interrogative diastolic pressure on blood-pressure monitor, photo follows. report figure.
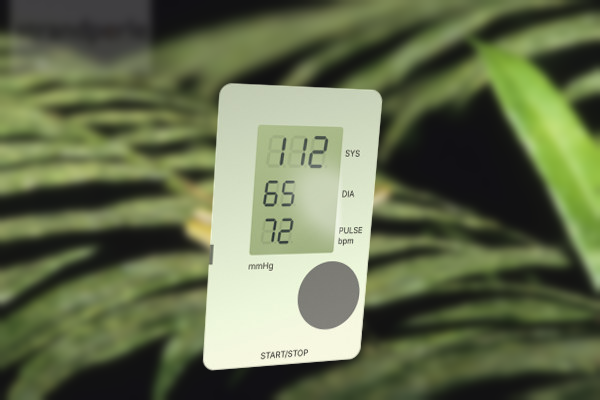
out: 65 mmHg
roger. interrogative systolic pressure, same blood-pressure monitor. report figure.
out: 112 mmHg
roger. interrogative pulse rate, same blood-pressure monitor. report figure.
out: 72 bpm
